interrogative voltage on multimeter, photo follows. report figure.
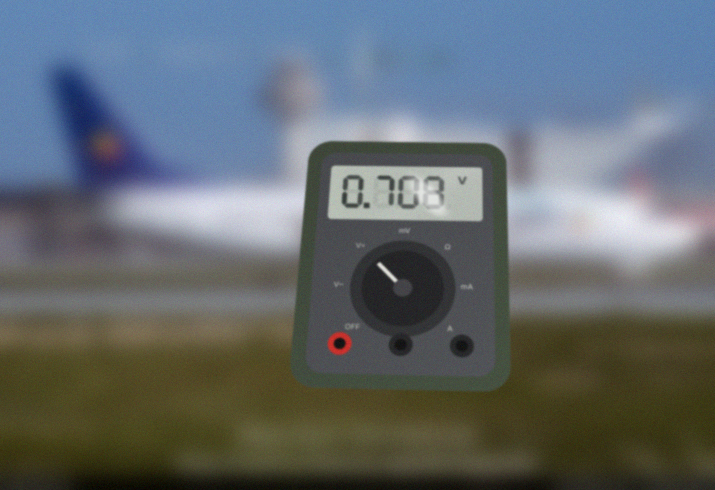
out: 0.708 V
